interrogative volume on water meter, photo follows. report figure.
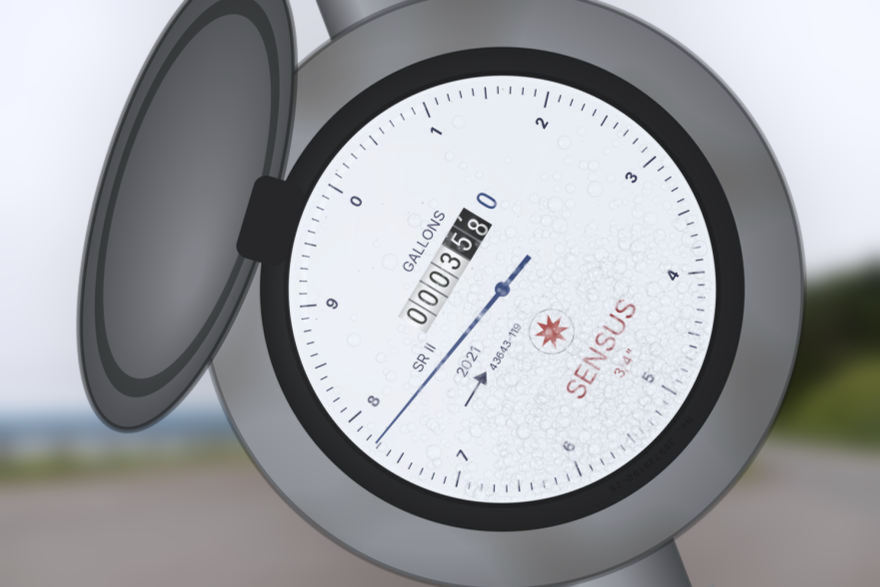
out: 3577.7 gal
